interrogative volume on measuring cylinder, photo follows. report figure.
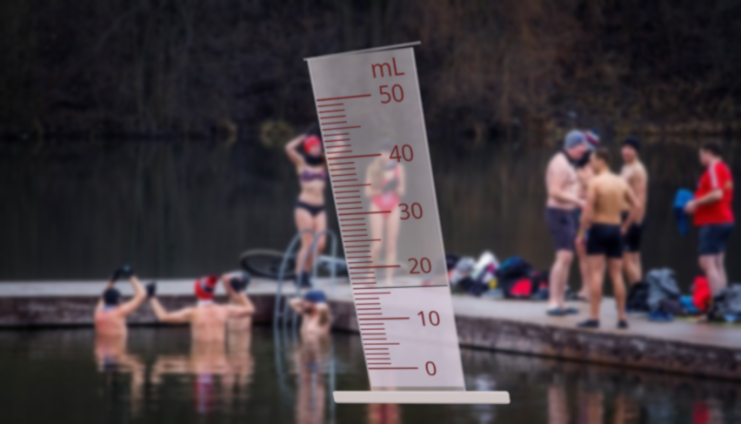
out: 16 mL
